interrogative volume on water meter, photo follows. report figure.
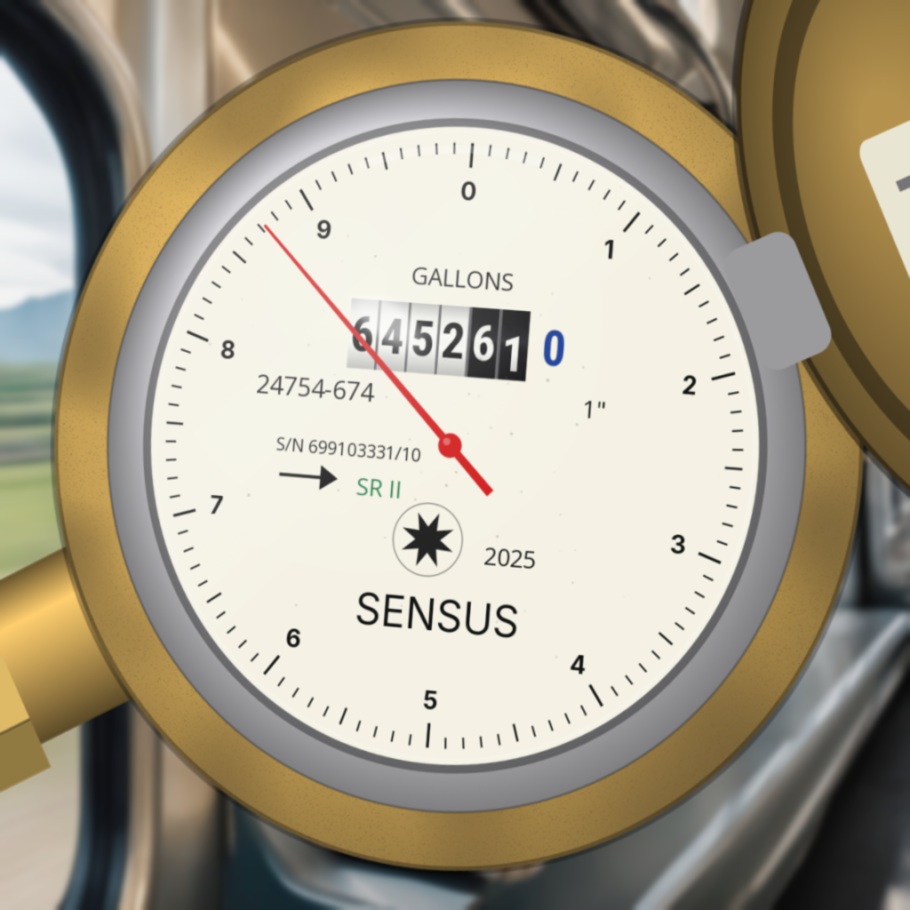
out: 6452608.7 gal
